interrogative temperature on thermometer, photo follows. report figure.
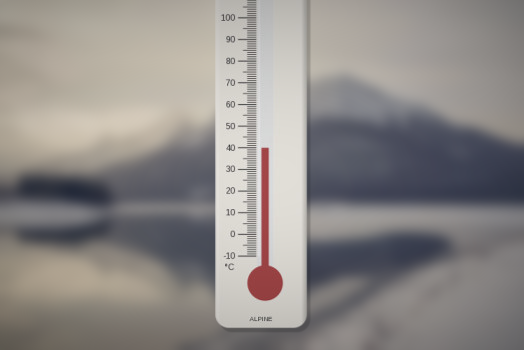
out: 40 °C
